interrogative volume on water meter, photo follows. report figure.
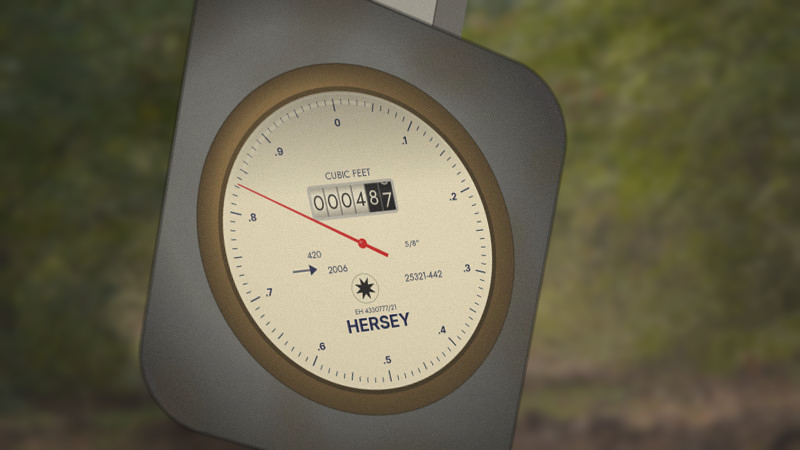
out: 486.83 ft³
